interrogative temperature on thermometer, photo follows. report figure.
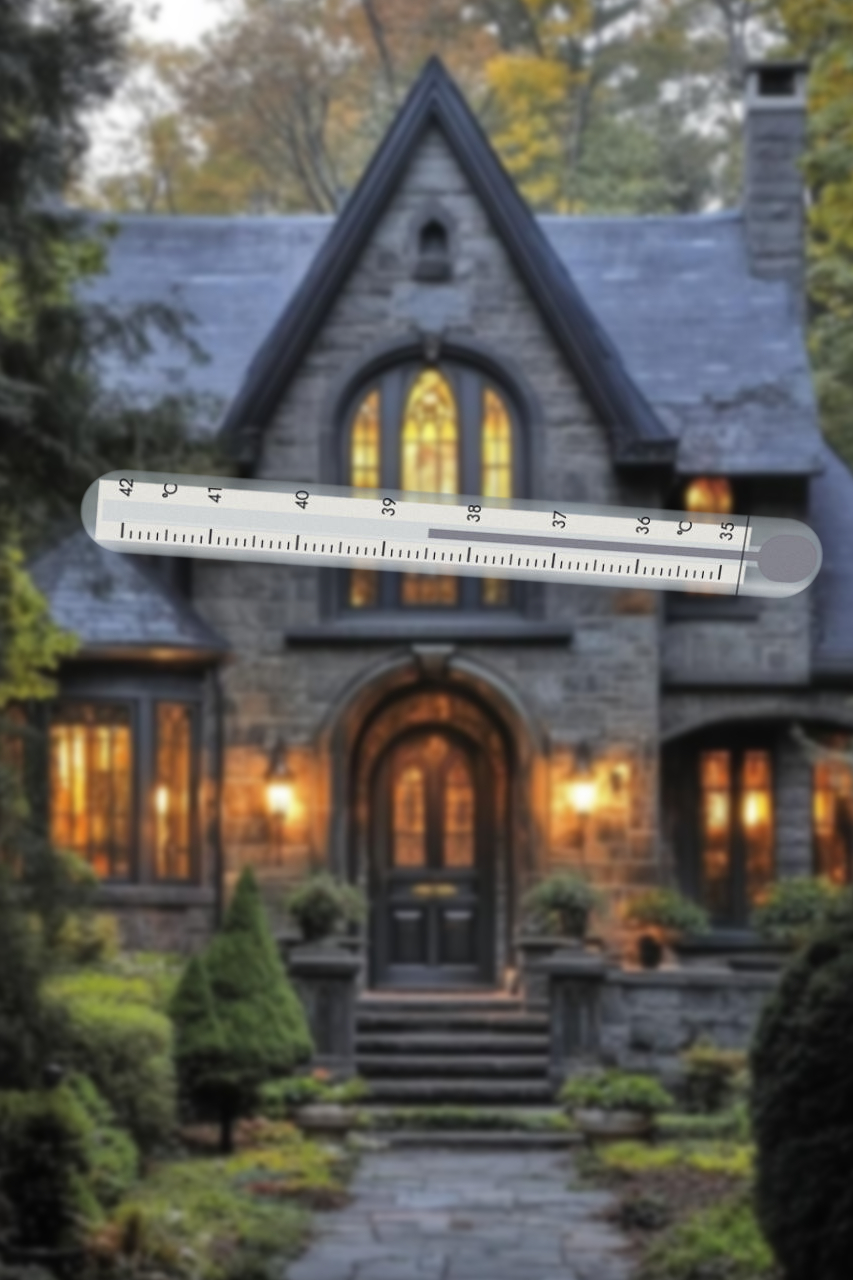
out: 38.5 °C
